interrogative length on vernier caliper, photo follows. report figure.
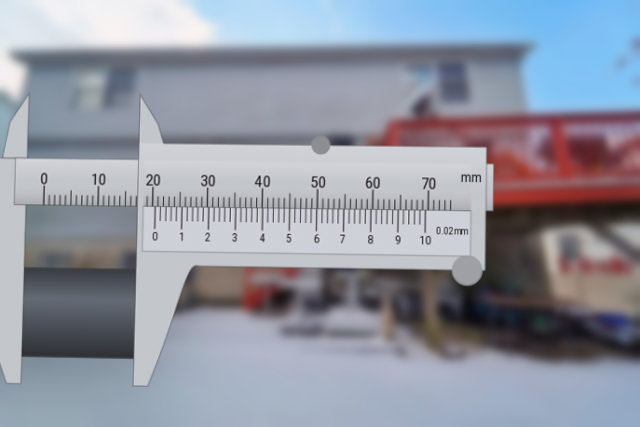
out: 20.5 mm
